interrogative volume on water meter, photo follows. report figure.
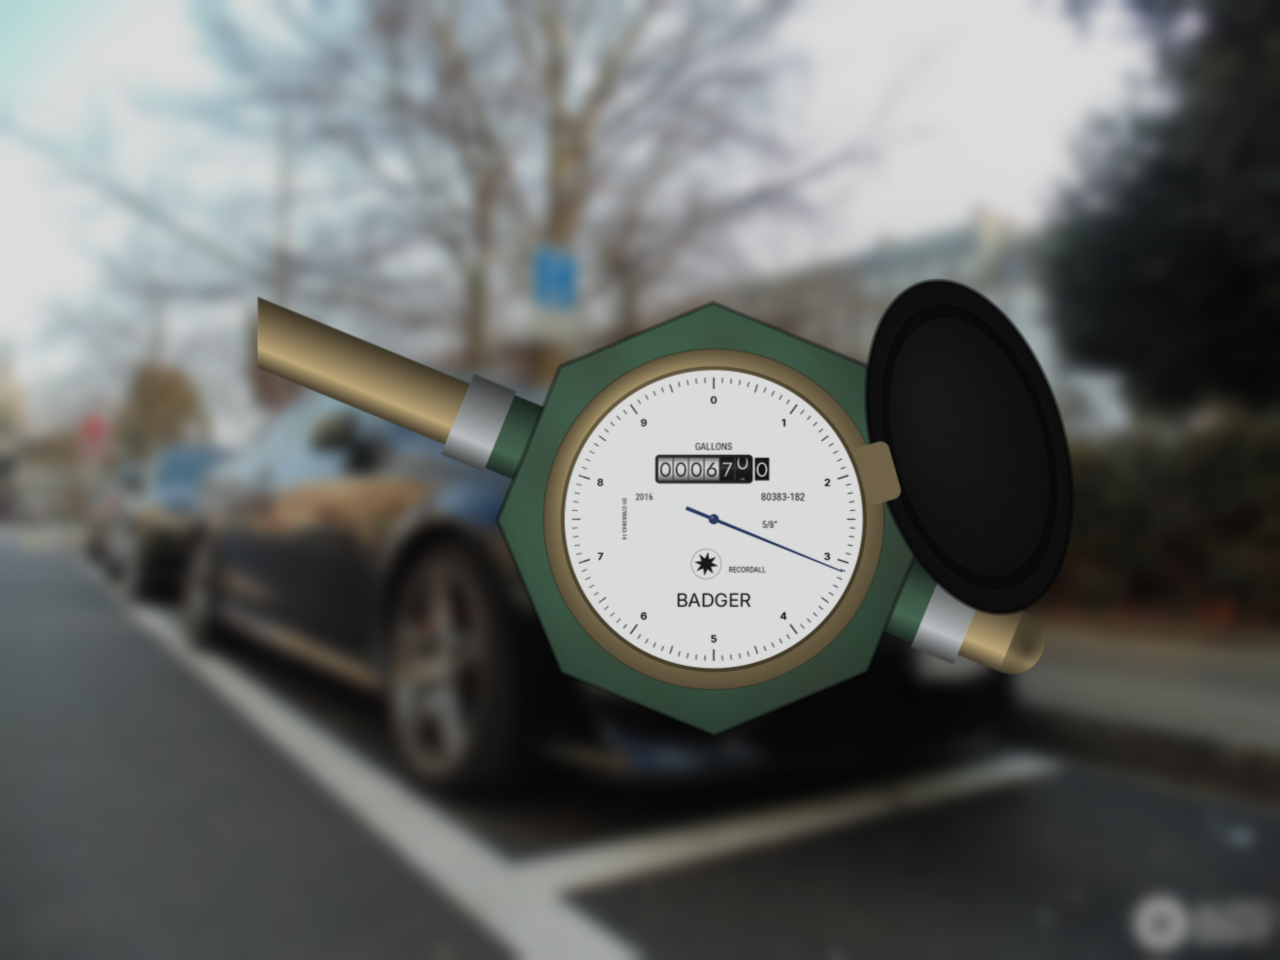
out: 6703.1 gal
